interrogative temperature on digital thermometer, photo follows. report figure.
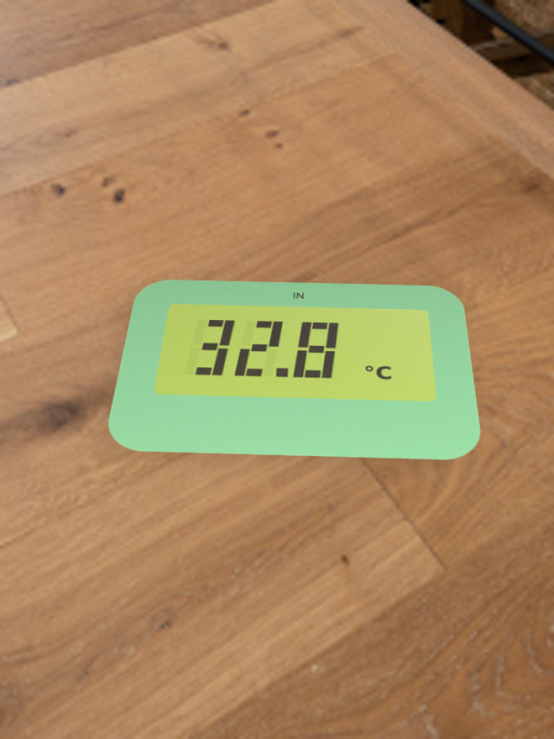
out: 32.8 °C
